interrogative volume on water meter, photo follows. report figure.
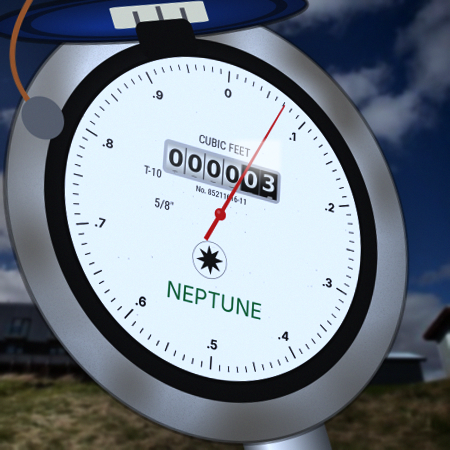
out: 3.07 ft³
